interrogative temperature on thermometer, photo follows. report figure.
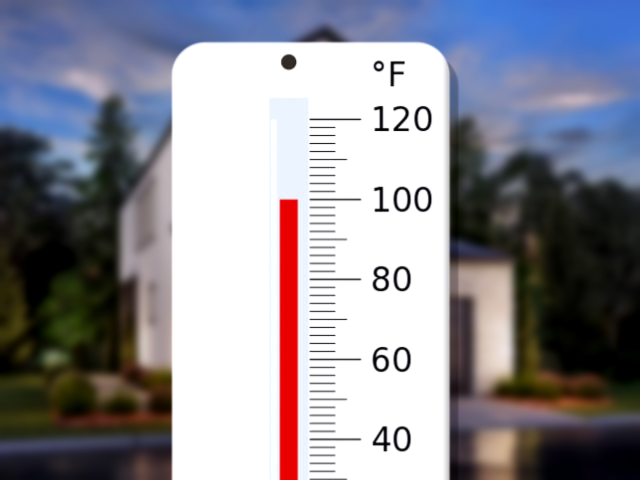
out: 100 °F
